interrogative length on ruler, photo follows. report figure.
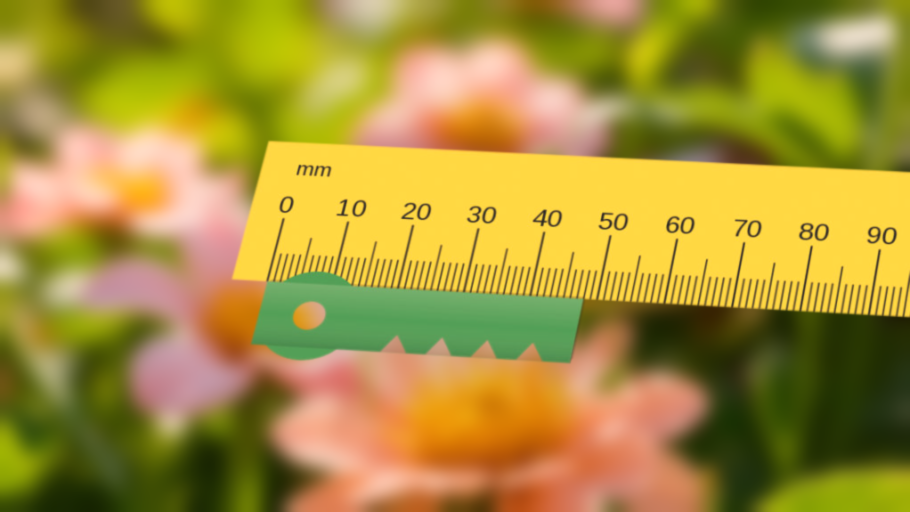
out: 48 mm
